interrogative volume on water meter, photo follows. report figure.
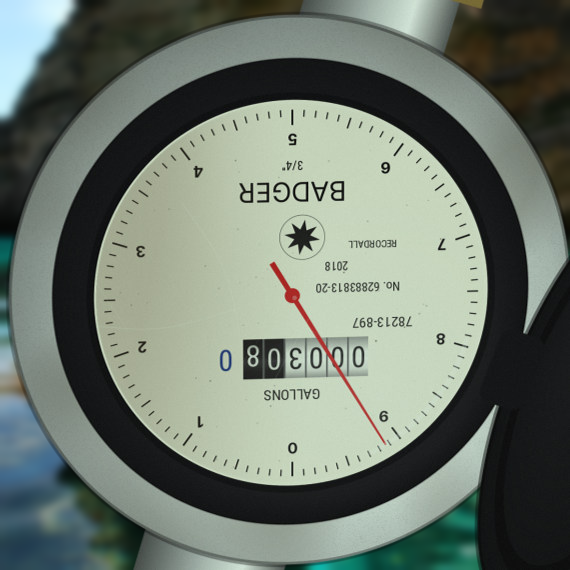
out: 3079.1 gal
